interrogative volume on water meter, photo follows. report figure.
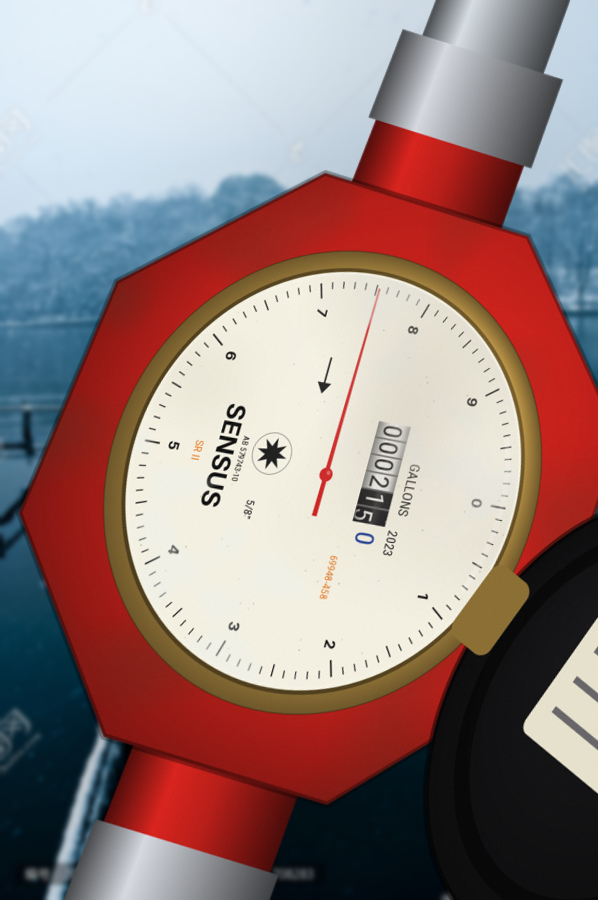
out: 2147.5 gal
